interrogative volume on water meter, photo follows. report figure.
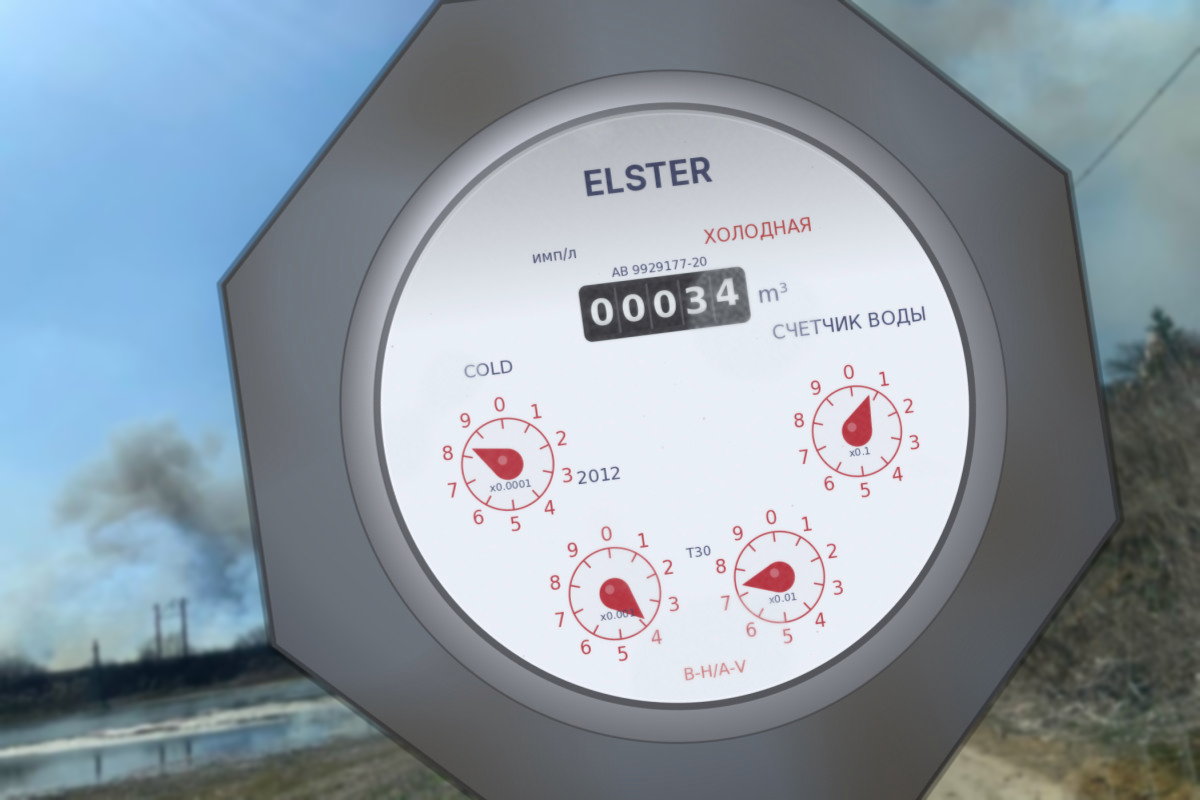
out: 34.0738 m³
